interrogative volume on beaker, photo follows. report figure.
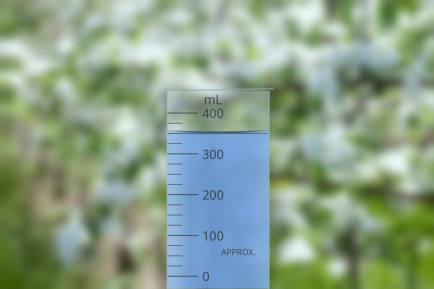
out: 350 mL
